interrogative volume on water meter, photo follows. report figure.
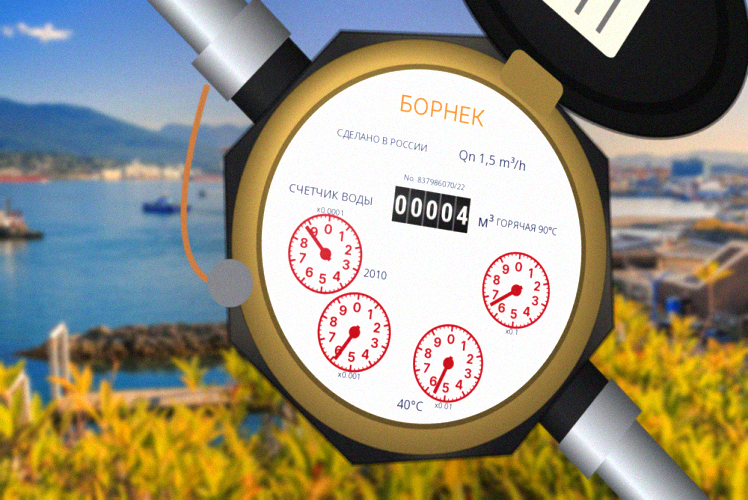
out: 4.6558 m³
